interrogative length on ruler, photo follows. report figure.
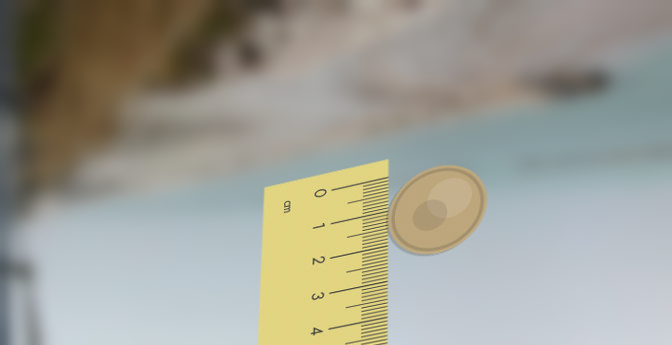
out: 2.5 cm
